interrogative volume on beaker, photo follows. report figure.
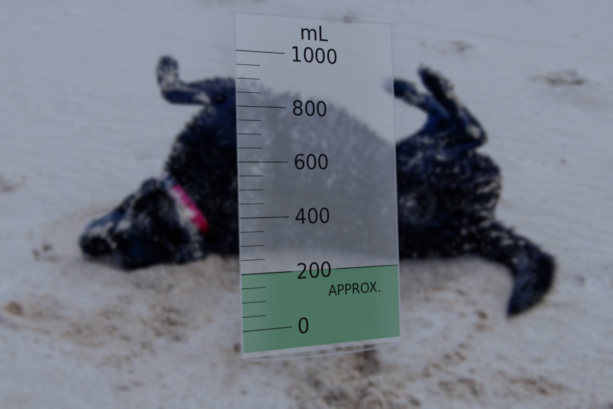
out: 200 mL
